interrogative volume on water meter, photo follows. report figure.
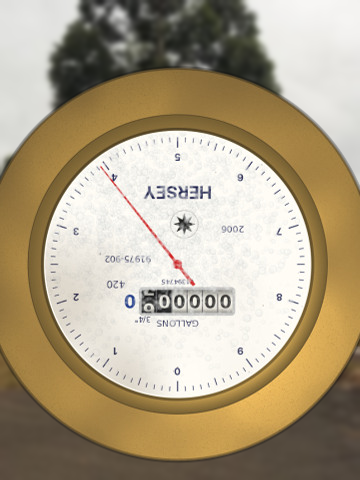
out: 63.9 gal
